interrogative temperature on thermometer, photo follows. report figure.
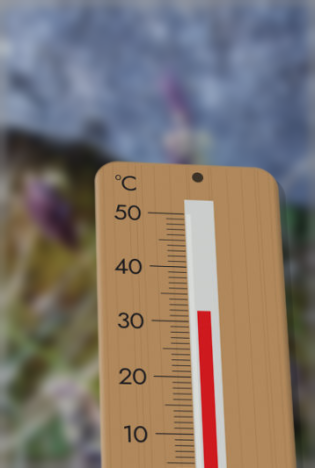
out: 32 °C
